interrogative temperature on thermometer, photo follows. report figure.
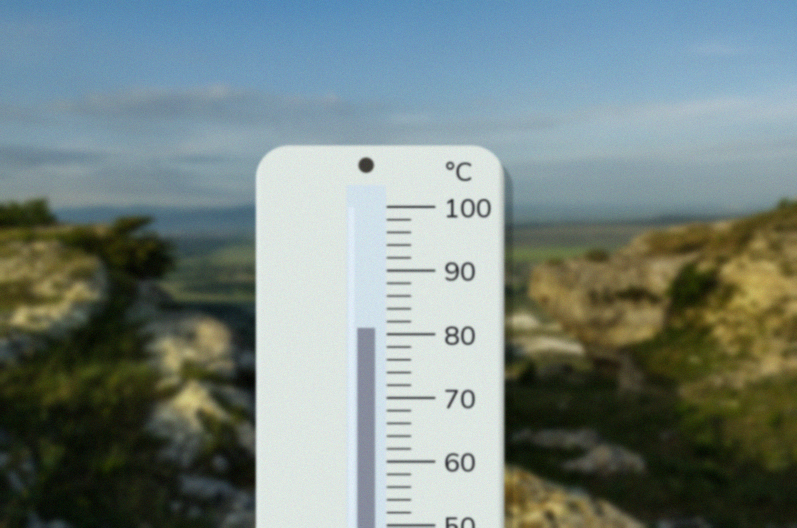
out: 81 °C
